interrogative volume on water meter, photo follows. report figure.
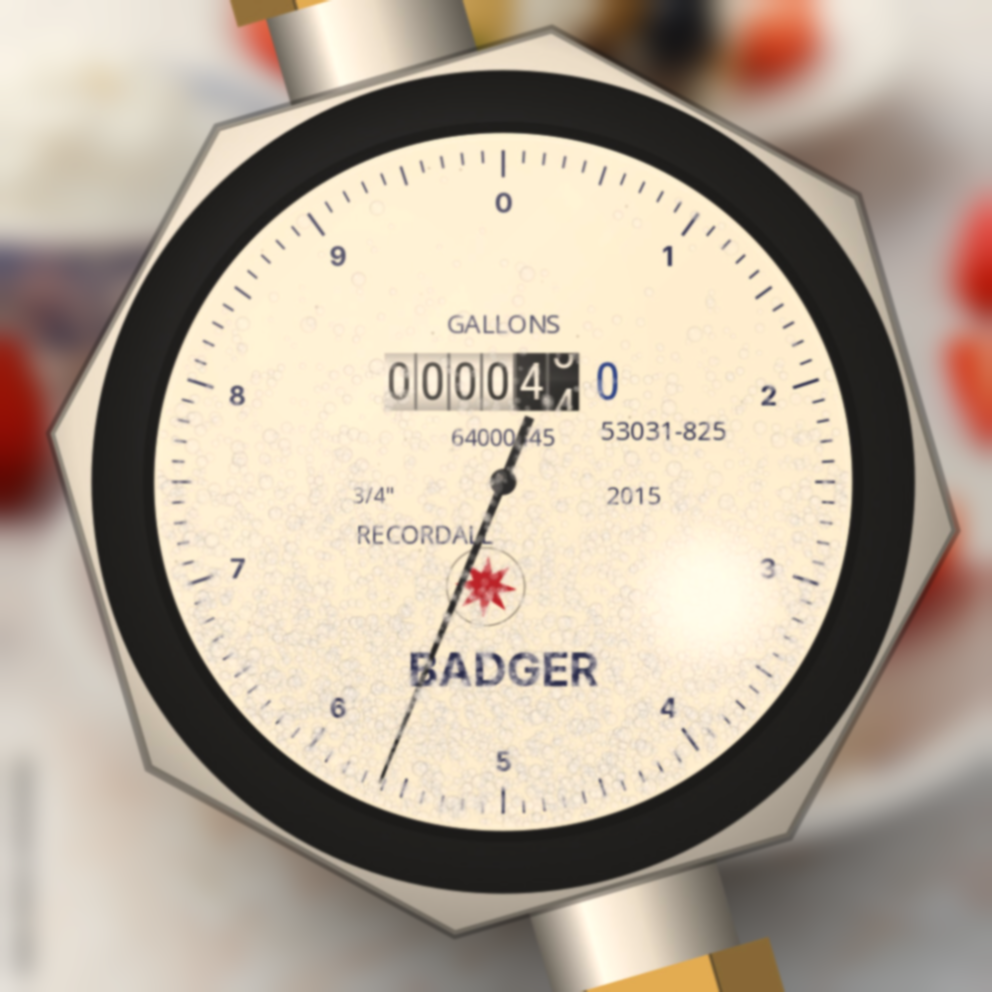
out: 435.6 gal
